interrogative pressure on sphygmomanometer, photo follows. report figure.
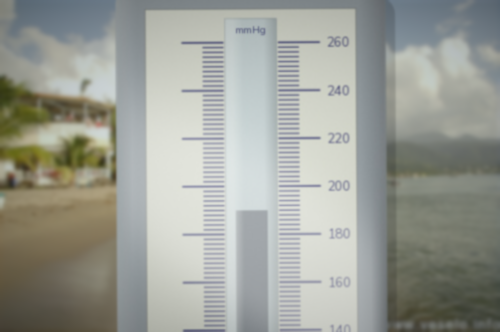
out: 190 mmHg
